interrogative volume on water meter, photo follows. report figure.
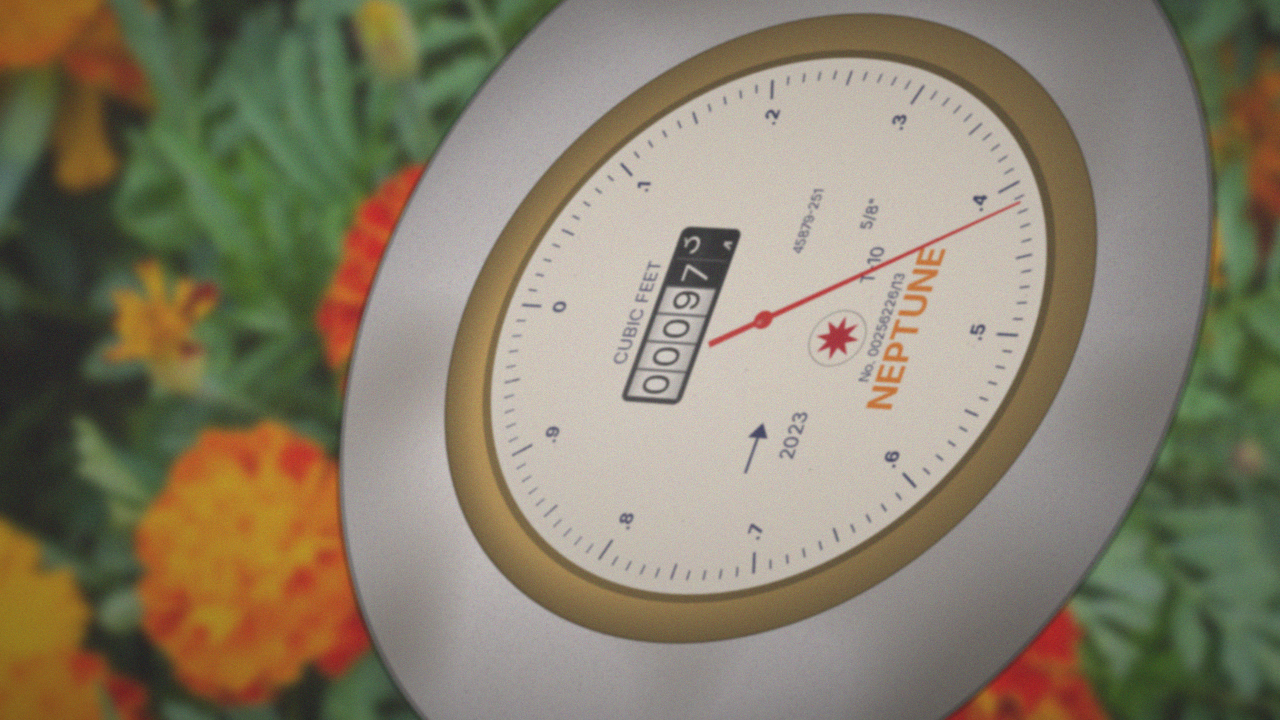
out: 973.41 ft³
